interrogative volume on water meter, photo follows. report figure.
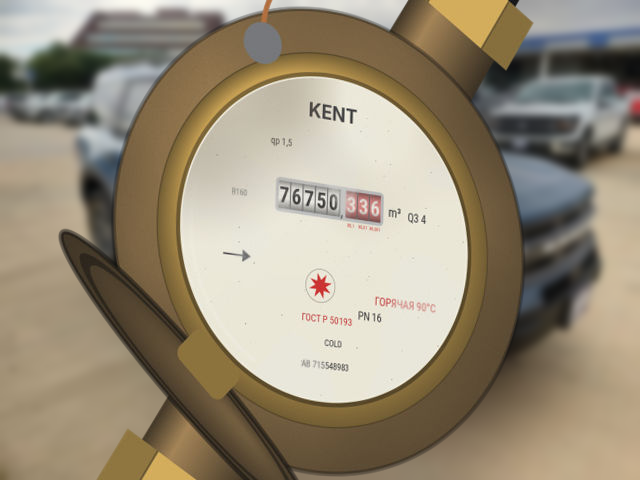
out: 76750.336 m³
